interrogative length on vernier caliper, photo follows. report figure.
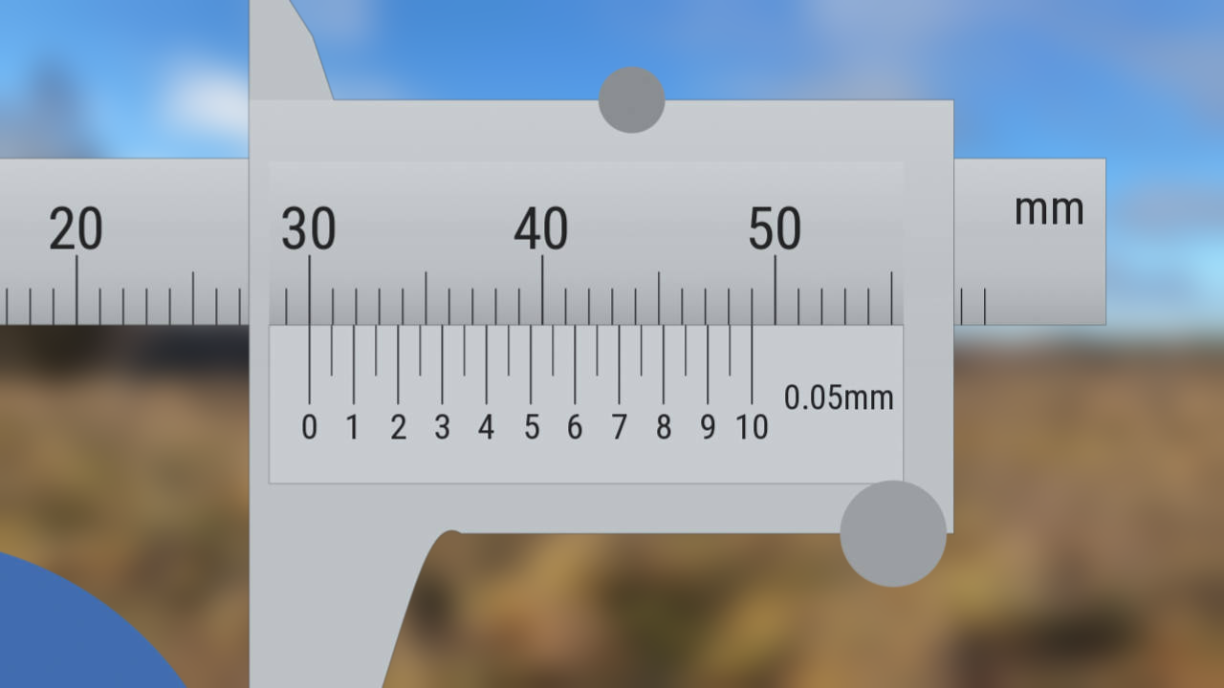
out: 30.00 mm
